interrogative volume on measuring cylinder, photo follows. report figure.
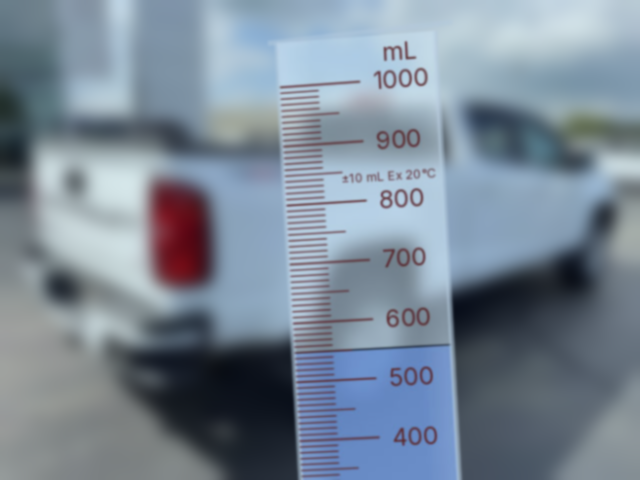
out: 550 mL
